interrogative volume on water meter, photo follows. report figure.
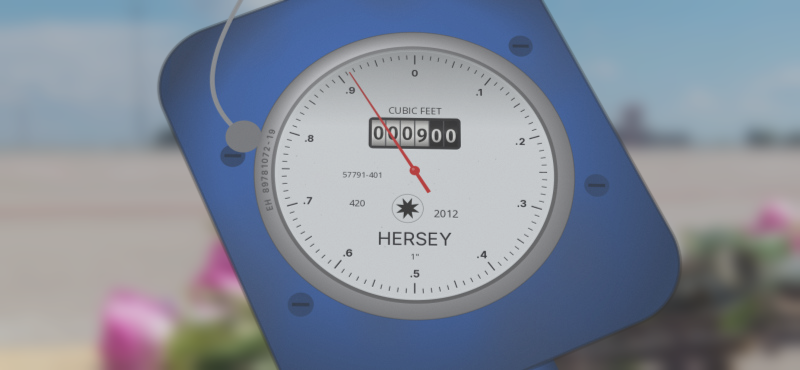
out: 899.91 ft³
